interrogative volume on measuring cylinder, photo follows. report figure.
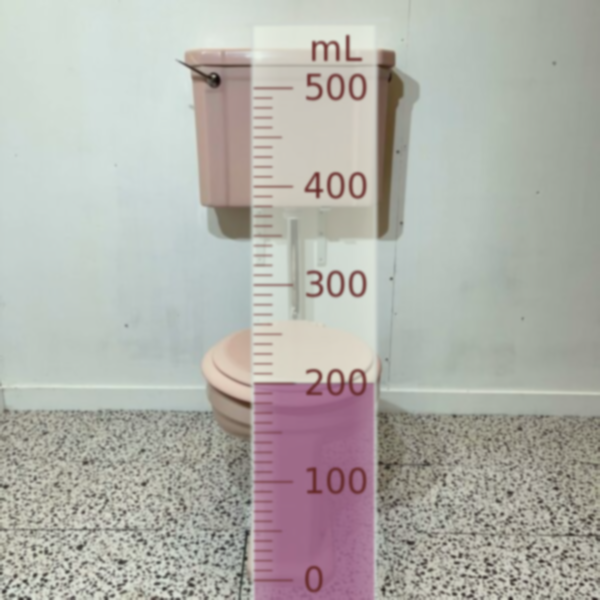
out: 200 mL
